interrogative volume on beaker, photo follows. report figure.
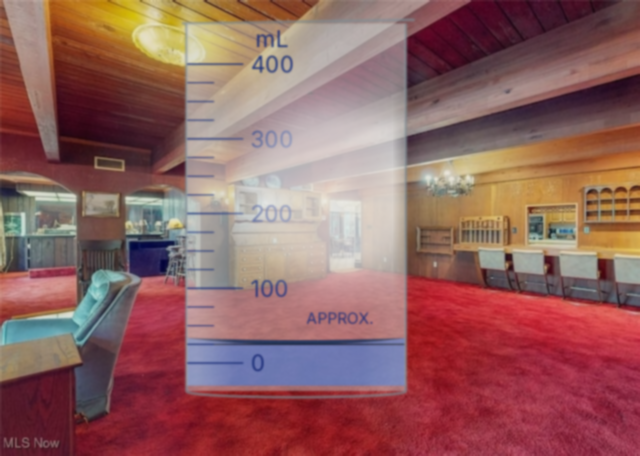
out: 25 mL
